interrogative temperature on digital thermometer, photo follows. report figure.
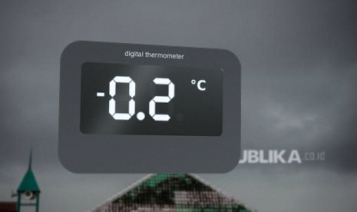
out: -0.2 °C
